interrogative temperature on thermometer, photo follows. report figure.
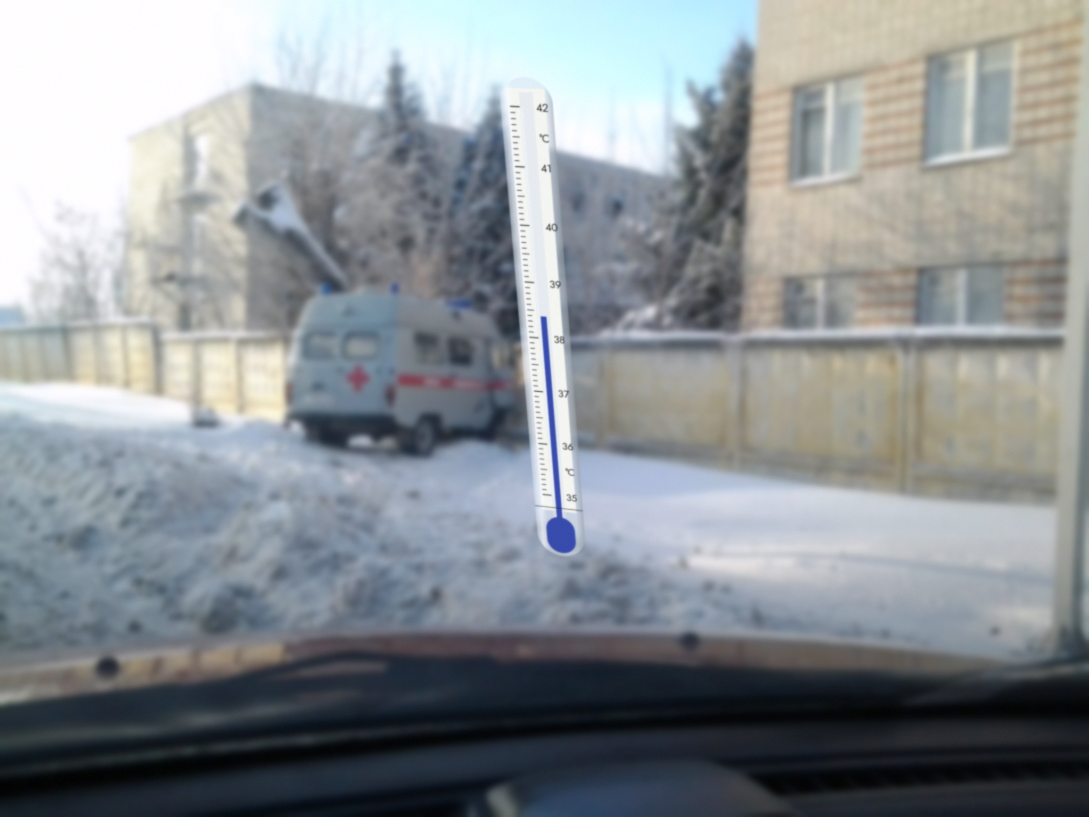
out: 38.4 °C
